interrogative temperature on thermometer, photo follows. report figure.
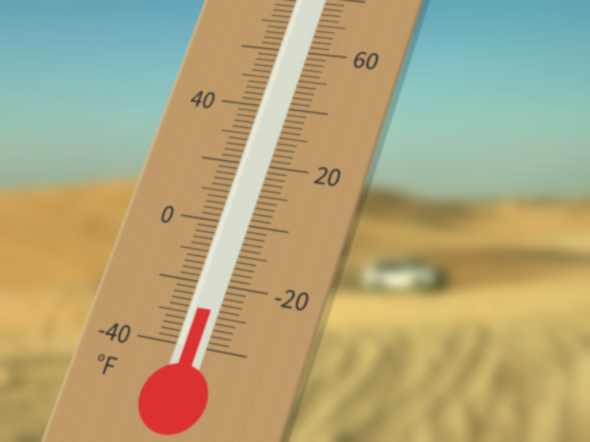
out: -28 °F
